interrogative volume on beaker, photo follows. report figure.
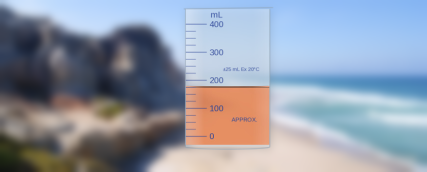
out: 175 mL
